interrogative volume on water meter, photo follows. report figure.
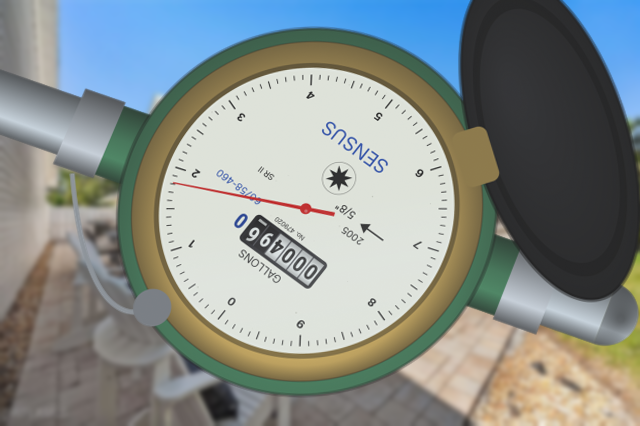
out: 4961.8 gal
